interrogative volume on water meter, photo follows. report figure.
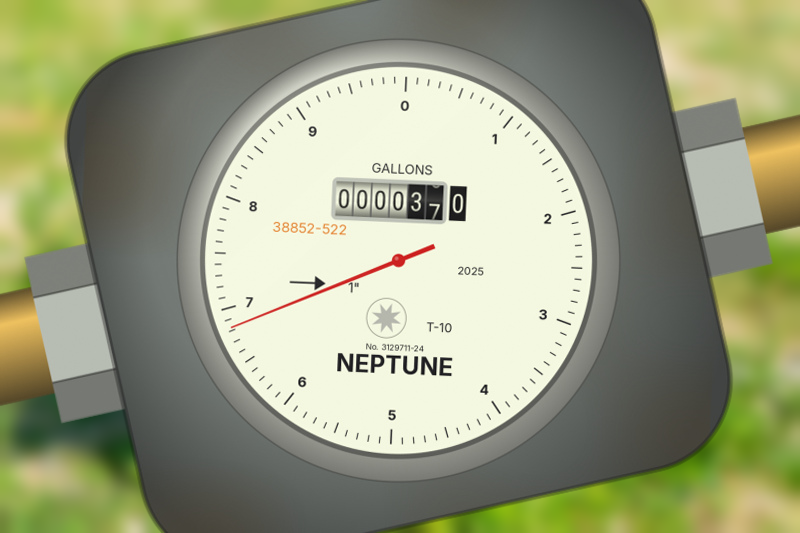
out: 366.8 gal
